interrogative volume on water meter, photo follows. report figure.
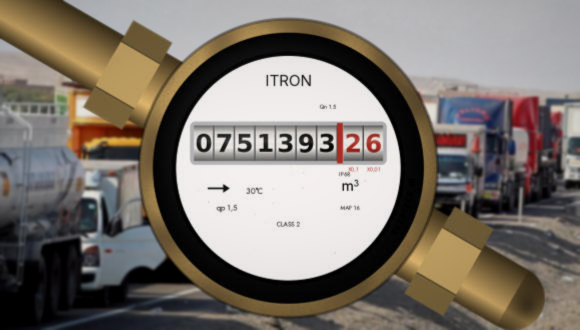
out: 751393.26 m³
